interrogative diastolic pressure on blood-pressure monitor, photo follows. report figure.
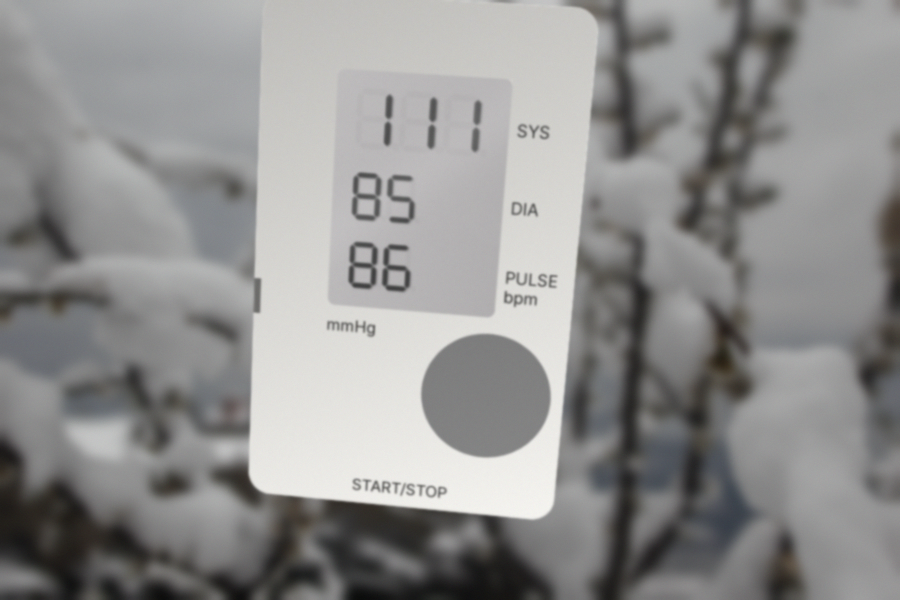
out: 85 mmHg
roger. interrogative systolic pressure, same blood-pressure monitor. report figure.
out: 111 mmHg
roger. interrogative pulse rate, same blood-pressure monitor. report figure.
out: 86 bpm
